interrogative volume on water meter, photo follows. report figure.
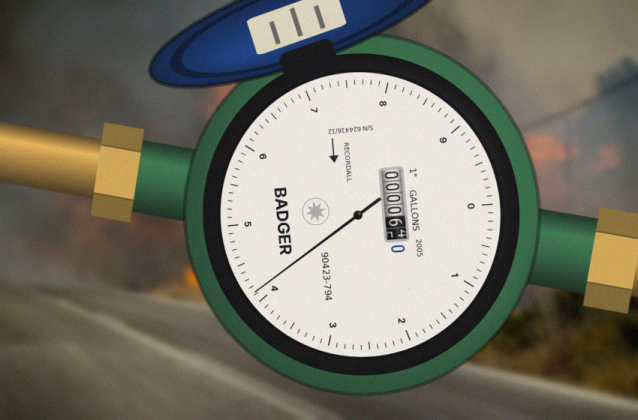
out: 644.1 gal
